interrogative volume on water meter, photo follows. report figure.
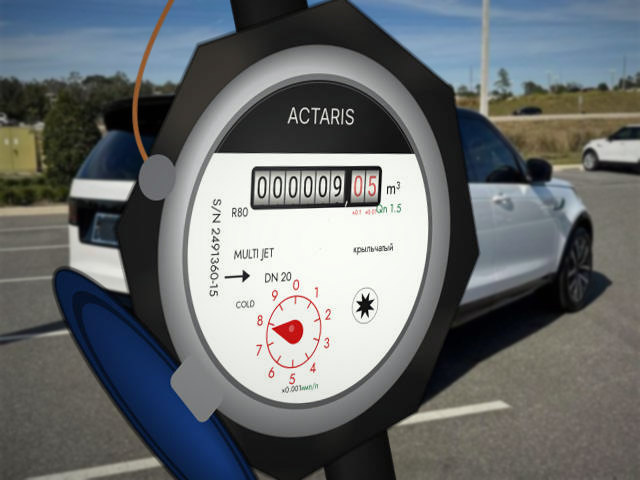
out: 9.057 m³
